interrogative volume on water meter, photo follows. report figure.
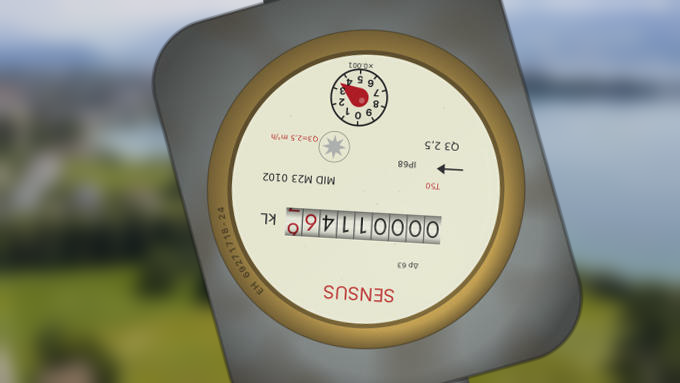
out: 114.663 kL
